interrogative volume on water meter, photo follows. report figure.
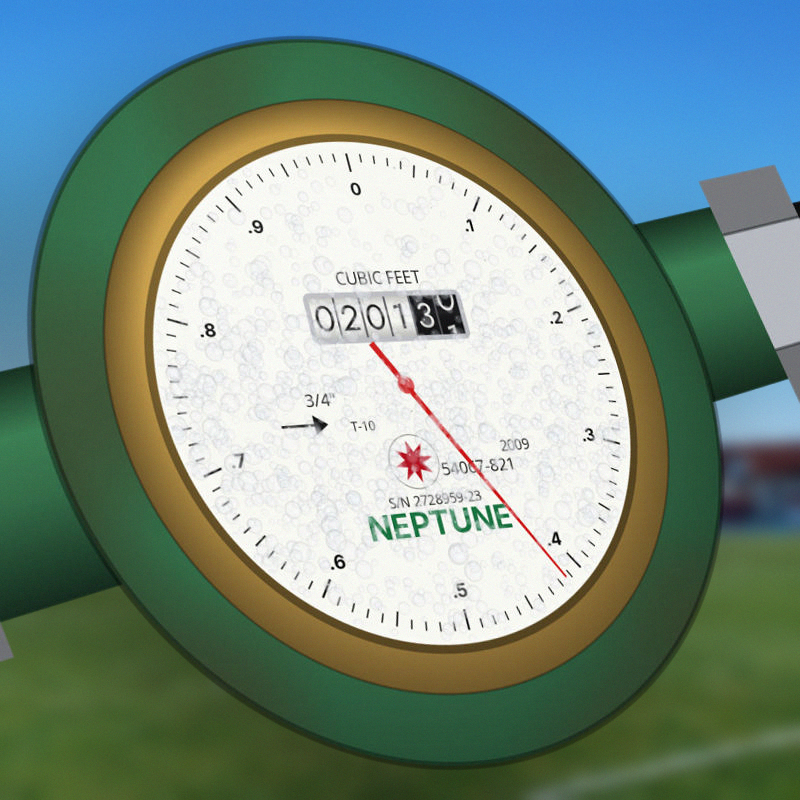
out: 20130.41 ft³
